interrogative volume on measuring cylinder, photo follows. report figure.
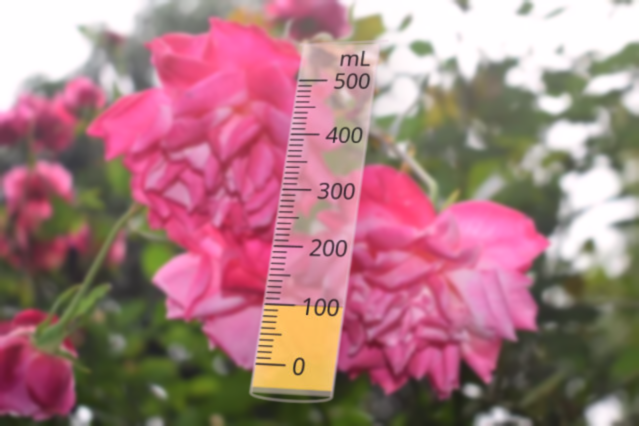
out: 100 mL
